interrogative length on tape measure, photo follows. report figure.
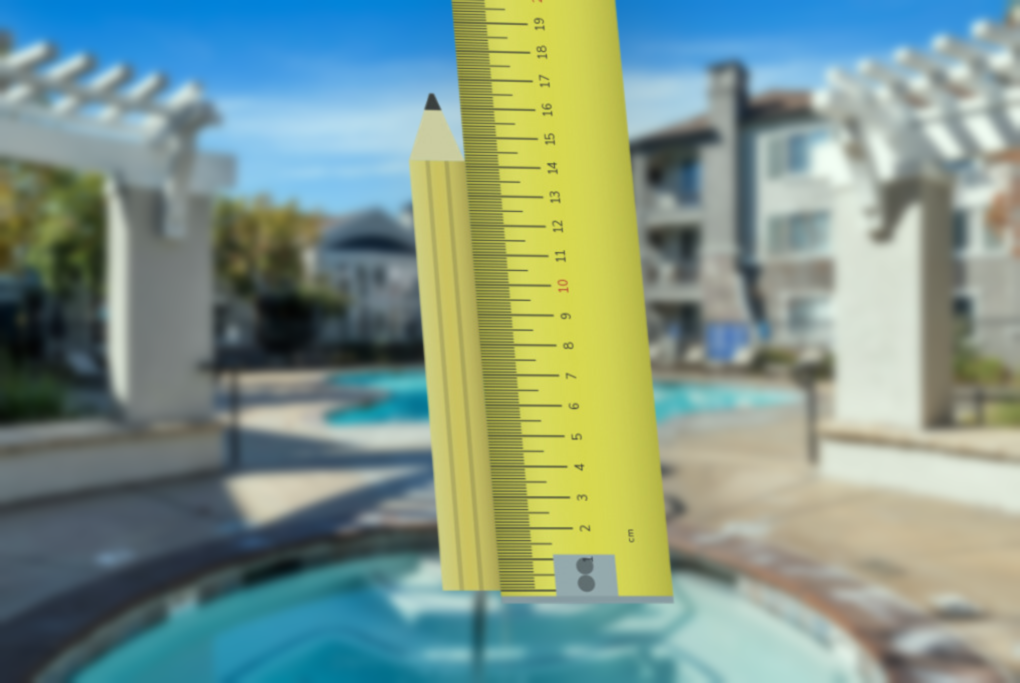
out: 16.5 cm
